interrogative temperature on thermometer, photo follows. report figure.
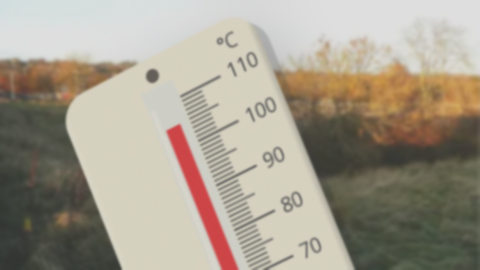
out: 105 °C
